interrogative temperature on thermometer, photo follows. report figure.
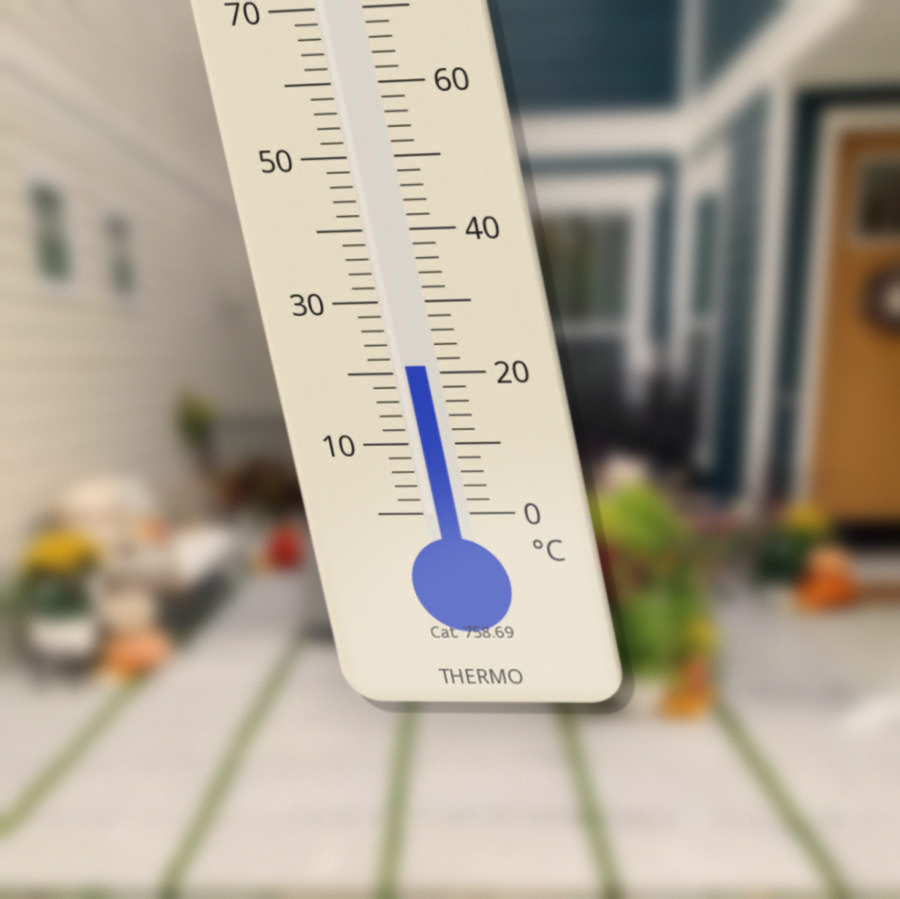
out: 21 °C
